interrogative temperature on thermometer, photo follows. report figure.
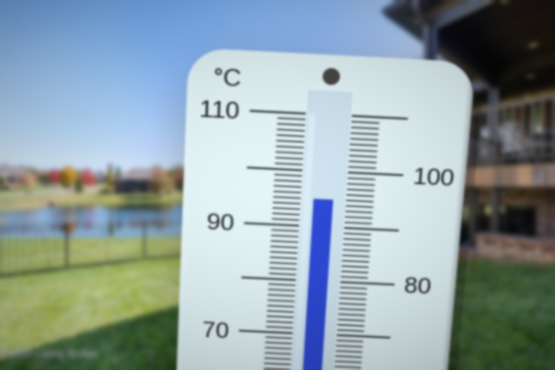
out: 95 °C
